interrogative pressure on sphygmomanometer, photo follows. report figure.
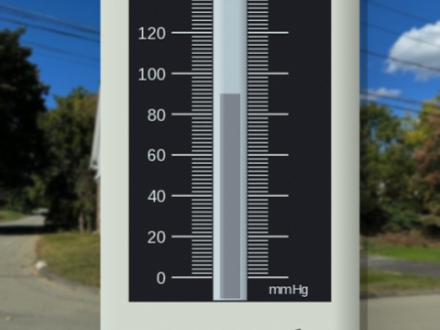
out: 90 mmHg
